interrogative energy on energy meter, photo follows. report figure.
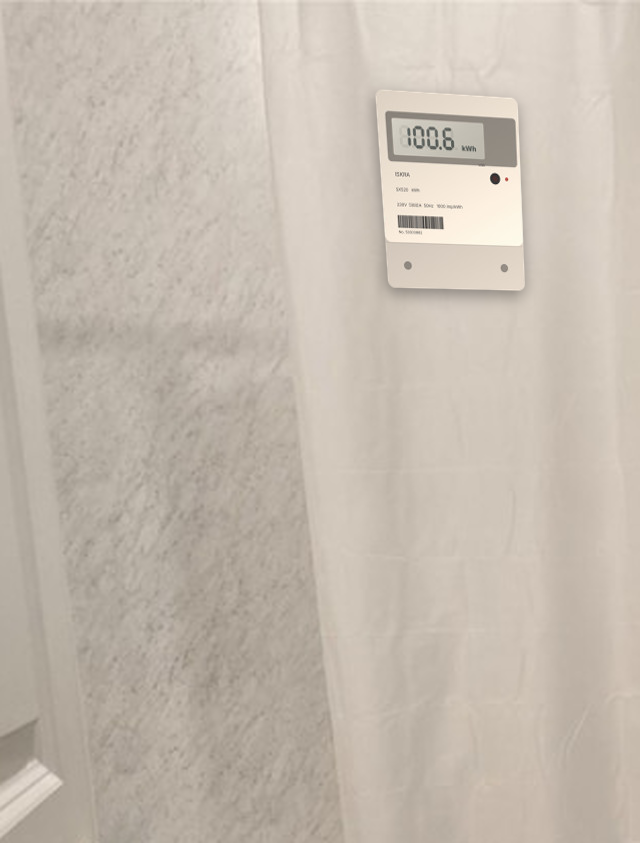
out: 100.6 kWh
